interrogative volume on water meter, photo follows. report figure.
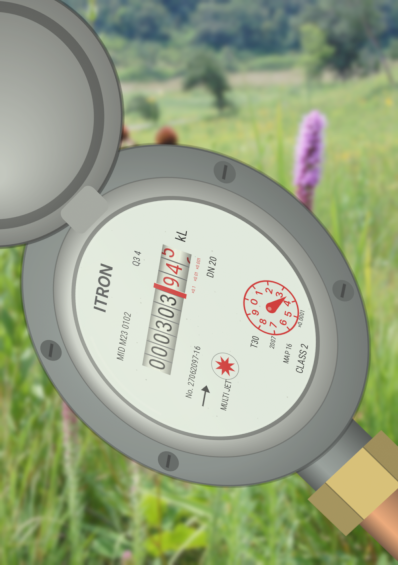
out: 303.9453 kL
